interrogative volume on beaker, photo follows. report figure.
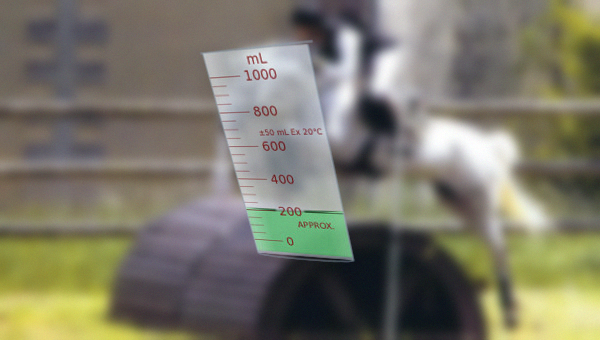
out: 200 mL
